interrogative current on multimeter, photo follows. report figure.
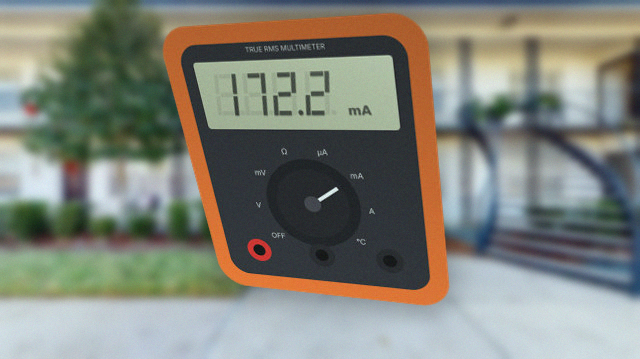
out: 172.2 mA
